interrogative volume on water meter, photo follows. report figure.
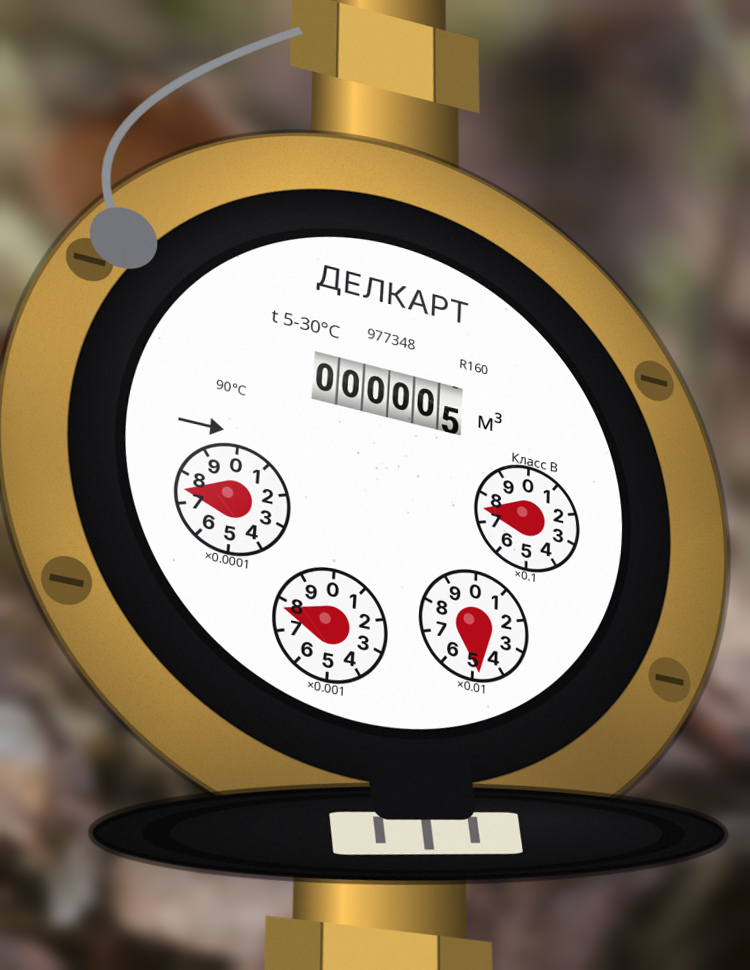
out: 4.7477 m³
